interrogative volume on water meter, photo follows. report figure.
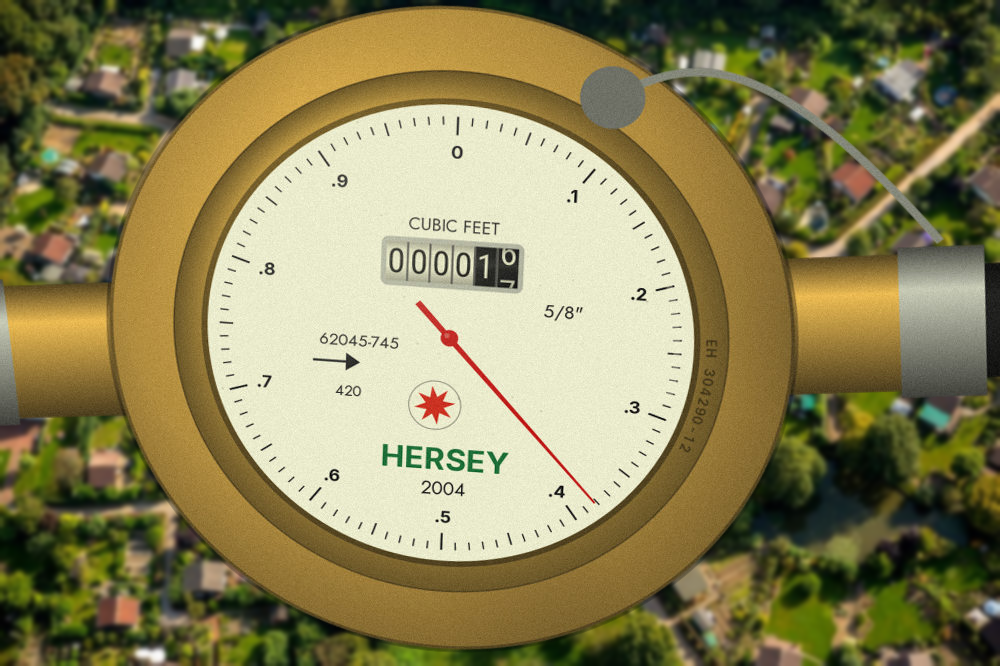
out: 16.38 ft³
